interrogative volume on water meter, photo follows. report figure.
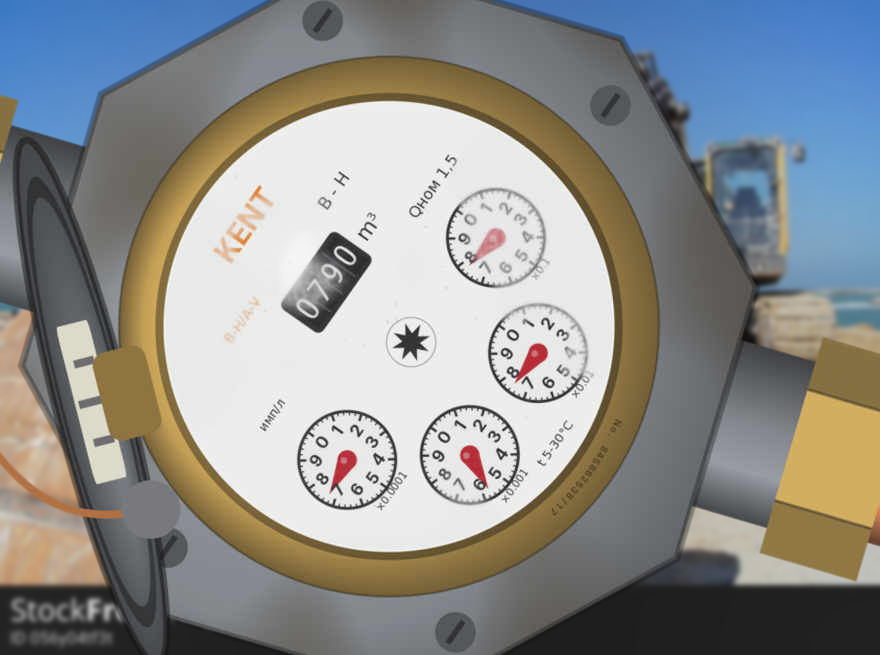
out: 790.7757 m³
